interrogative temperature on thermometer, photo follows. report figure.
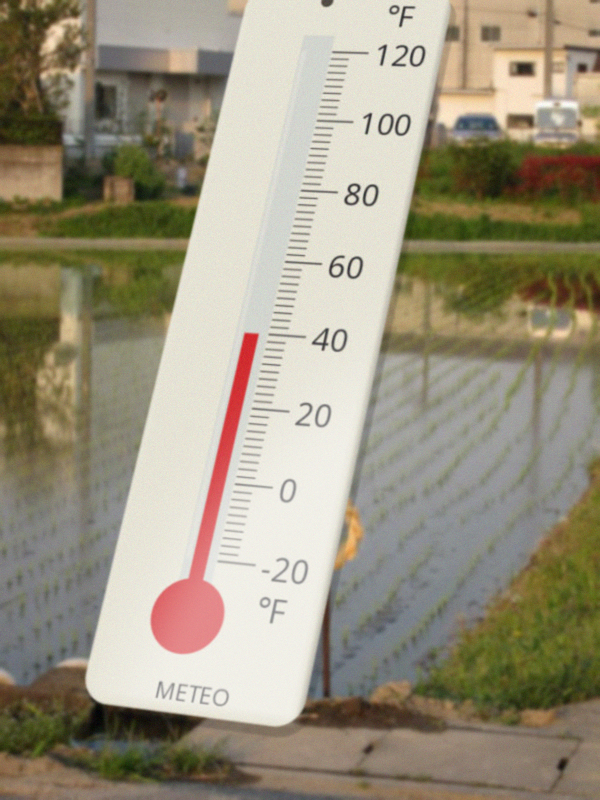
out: 40 °F
